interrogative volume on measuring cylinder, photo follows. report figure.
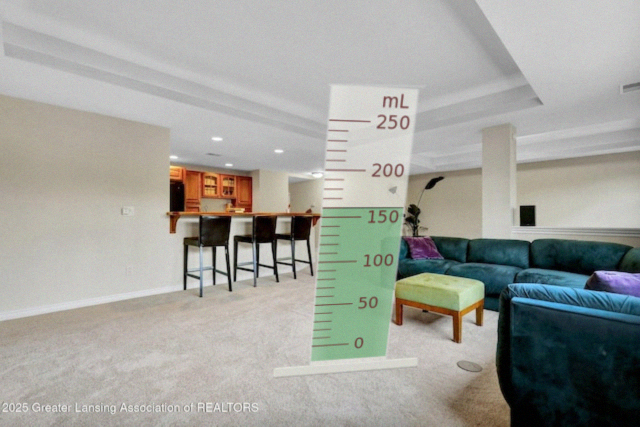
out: 160 mL
